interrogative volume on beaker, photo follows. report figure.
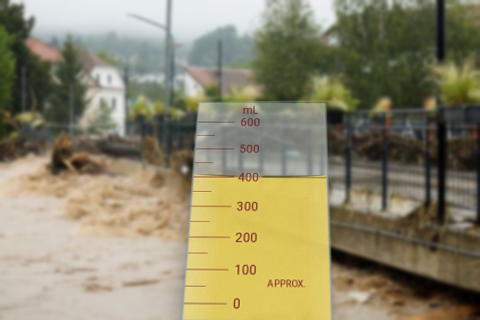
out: 400 mL
